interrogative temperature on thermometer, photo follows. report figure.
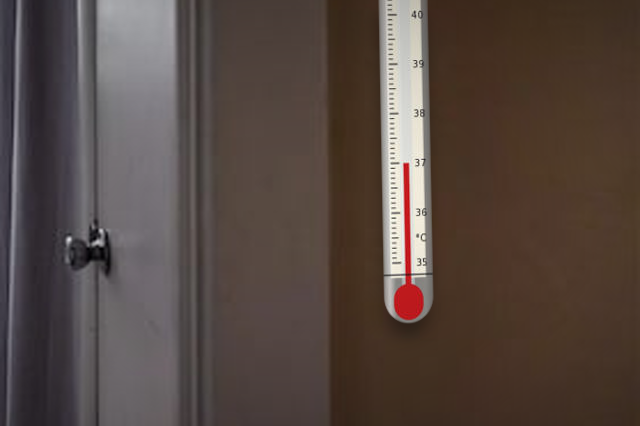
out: 37 °C
